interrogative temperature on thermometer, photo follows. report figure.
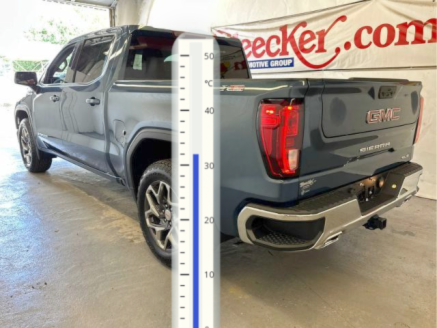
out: 32 °C
